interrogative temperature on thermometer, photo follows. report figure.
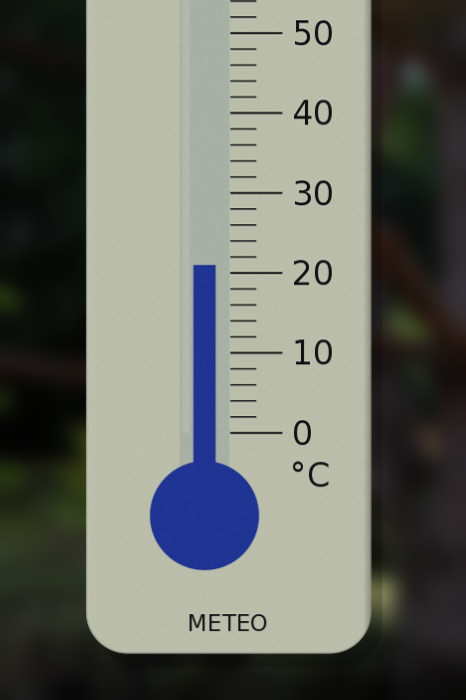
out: 21 °C
